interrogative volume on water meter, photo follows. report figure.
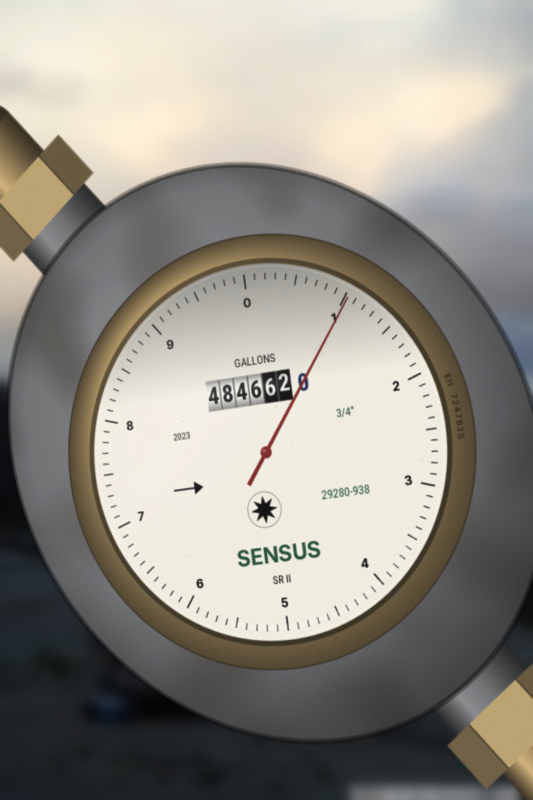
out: 4846621.0 gal
